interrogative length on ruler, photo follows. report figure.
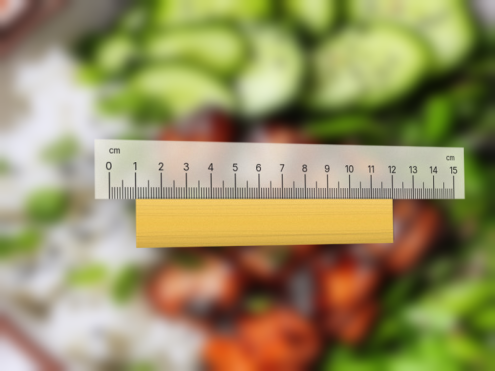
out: 11 cm
